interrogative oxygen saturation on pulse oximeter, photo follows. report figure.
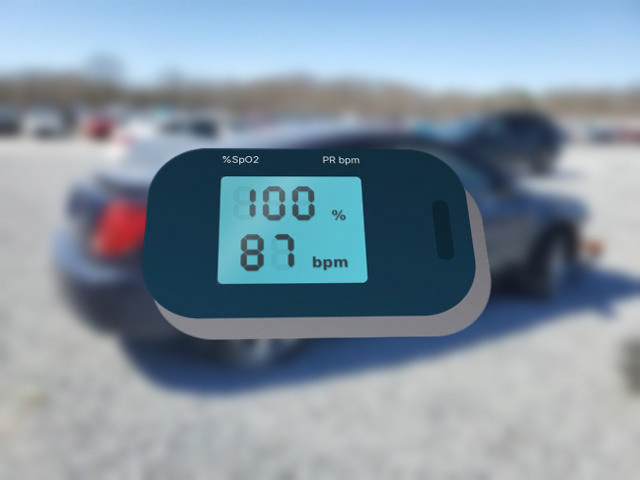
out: 100 %
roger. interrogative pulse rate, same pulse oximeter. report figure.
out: 87 bpm
